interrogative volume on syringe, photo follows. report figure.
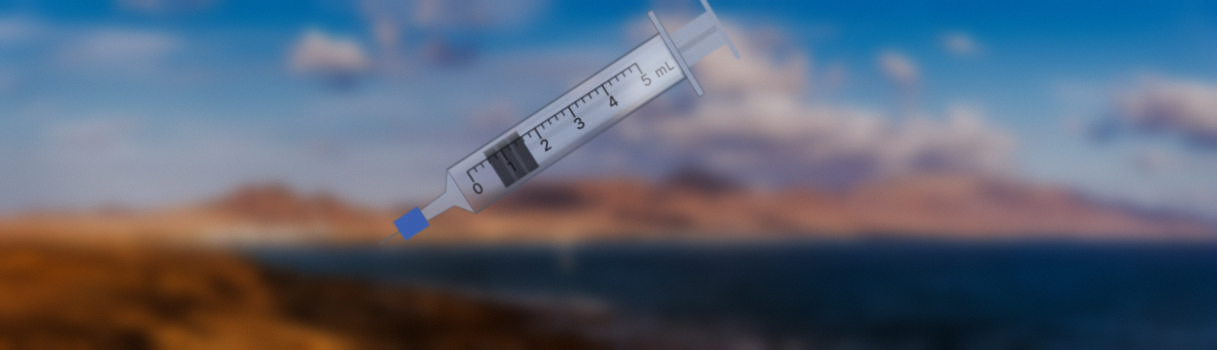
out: 0.6 mL
